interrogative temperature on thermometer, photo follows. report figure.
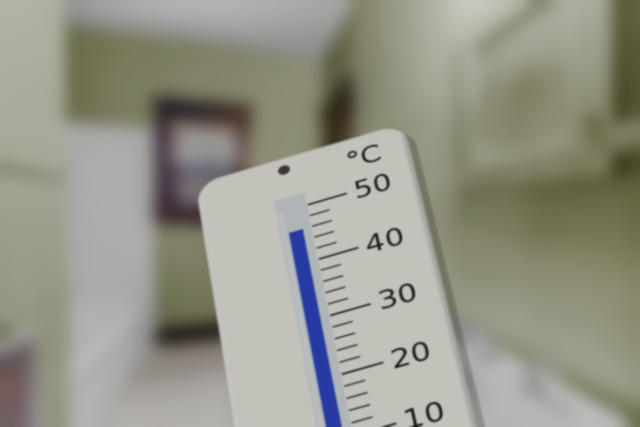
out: 46 °C
